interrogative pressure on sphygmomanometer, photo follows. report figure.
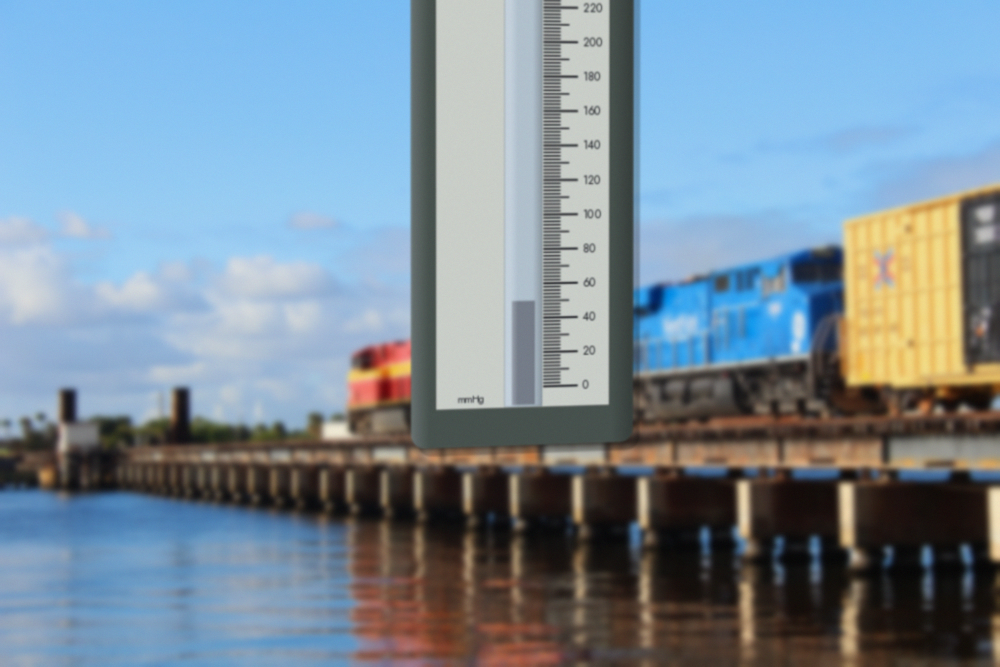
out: 50 mmHg
